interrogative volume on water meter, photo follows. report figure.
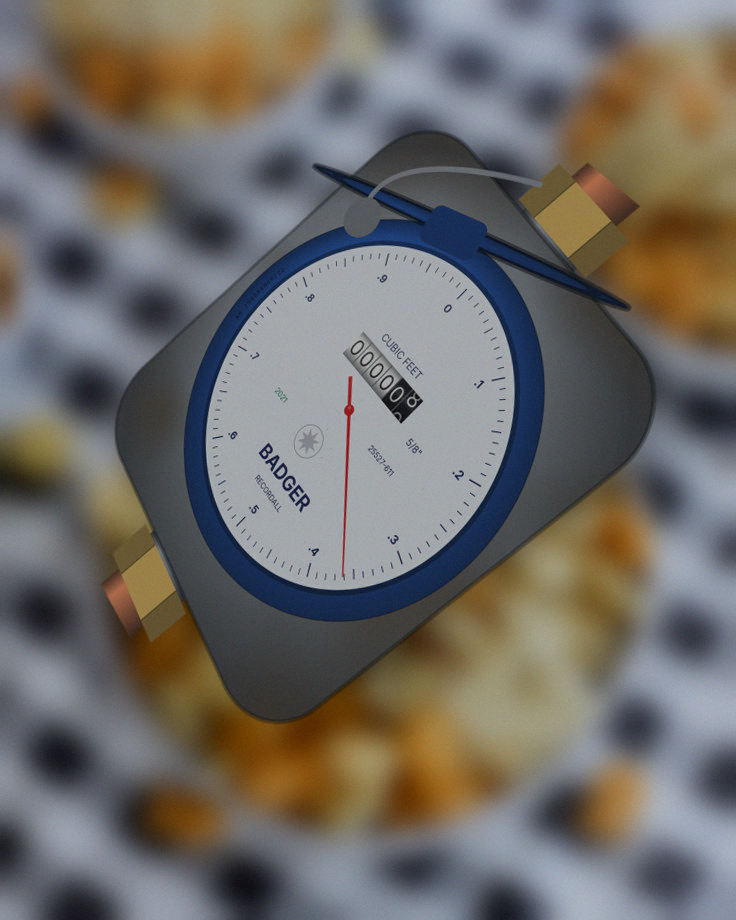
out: 8.36 ft³
